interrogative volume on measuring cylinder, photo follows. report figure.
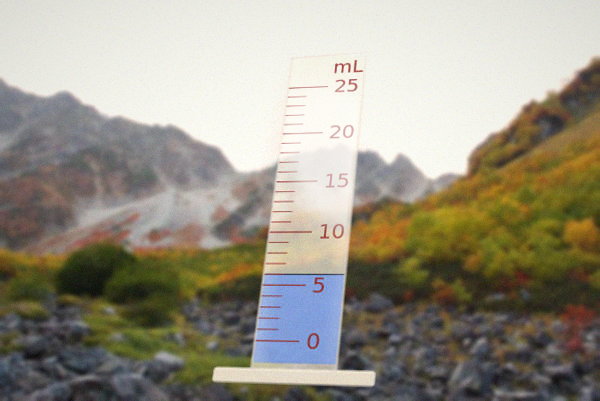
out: 6 mL
